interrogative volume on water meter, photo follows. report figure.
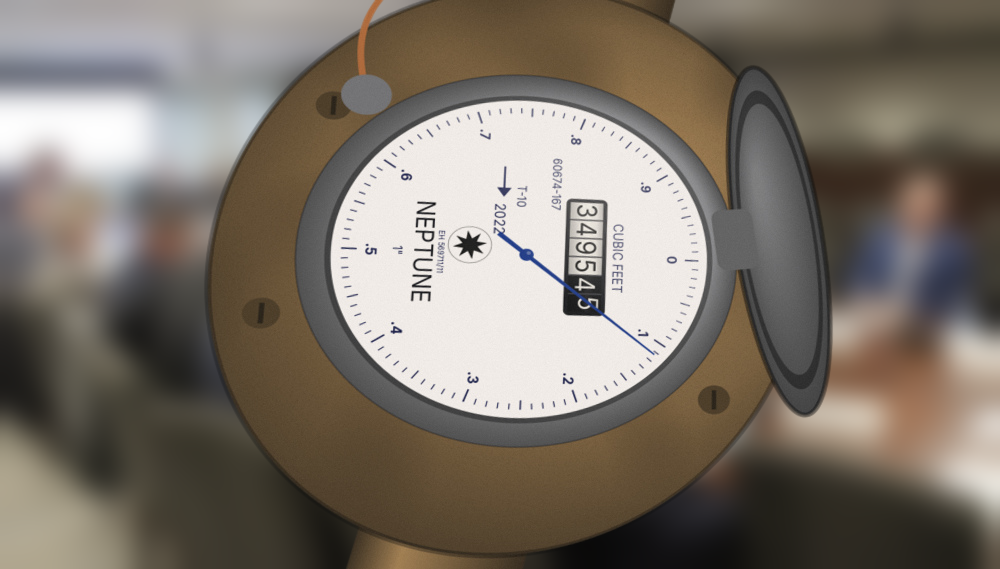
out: 349545.11 ft³
